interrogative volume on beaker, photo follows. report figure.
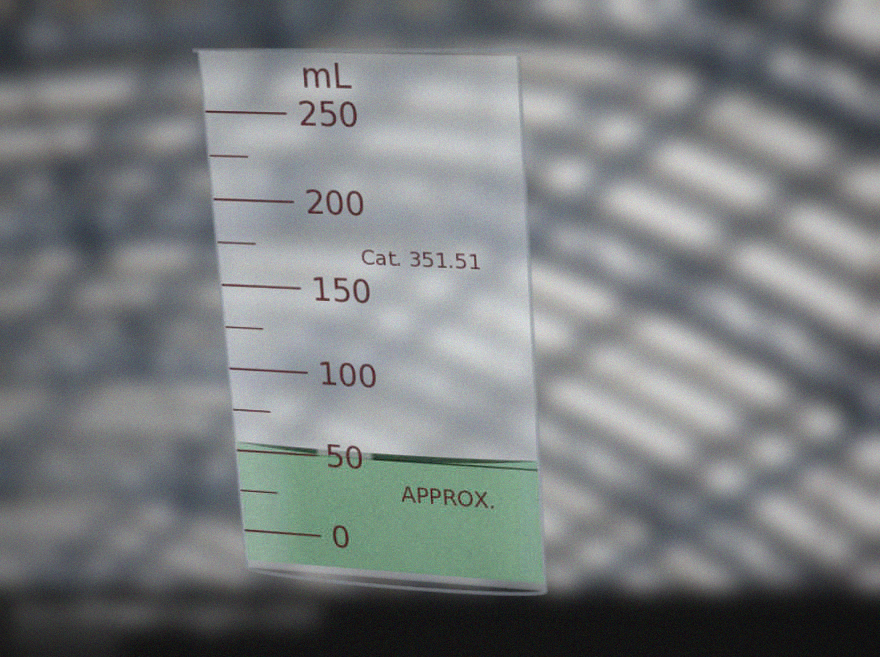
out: 50 mL
